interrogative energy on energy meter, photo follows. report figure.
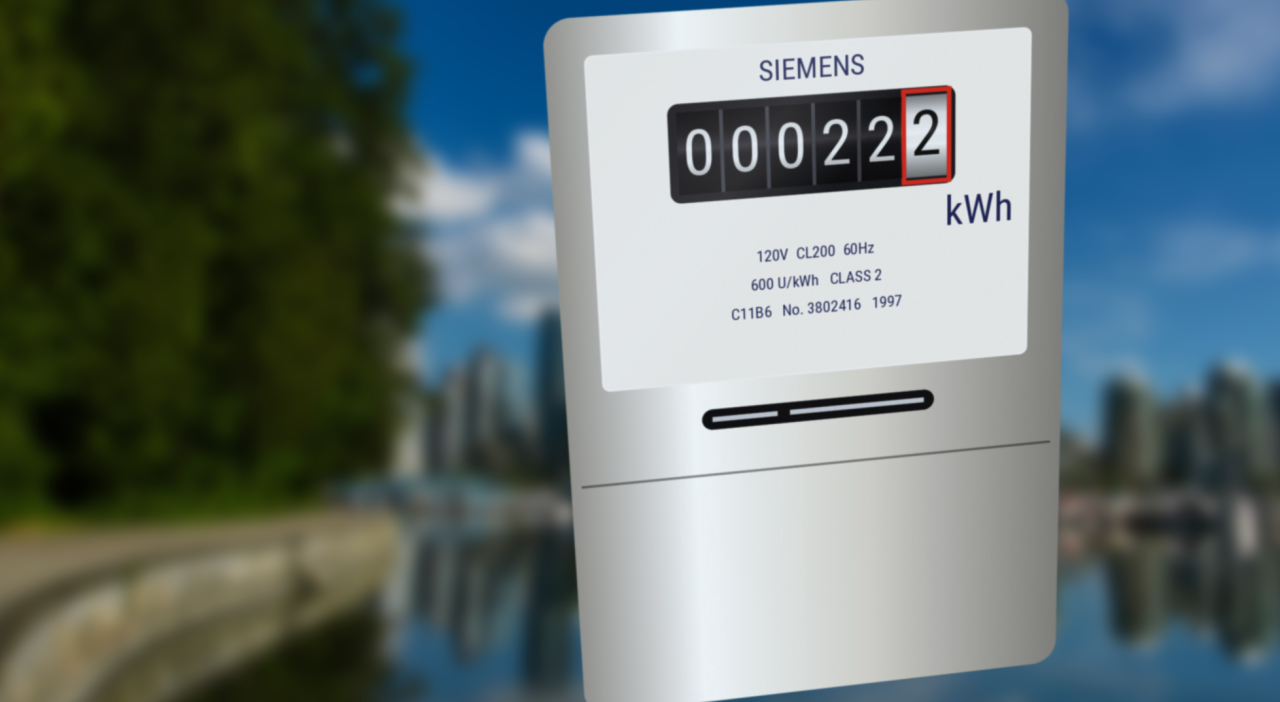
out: 22.2 kWh
